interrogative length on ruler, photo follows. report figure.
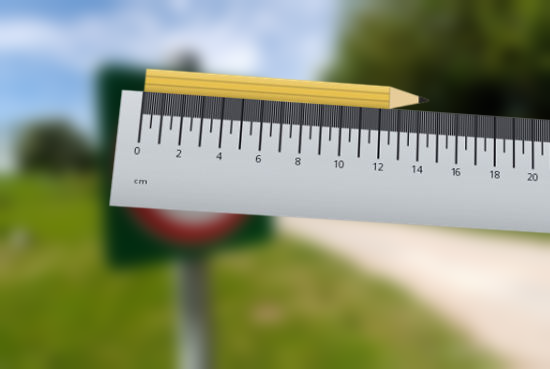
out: 14.5 cm
